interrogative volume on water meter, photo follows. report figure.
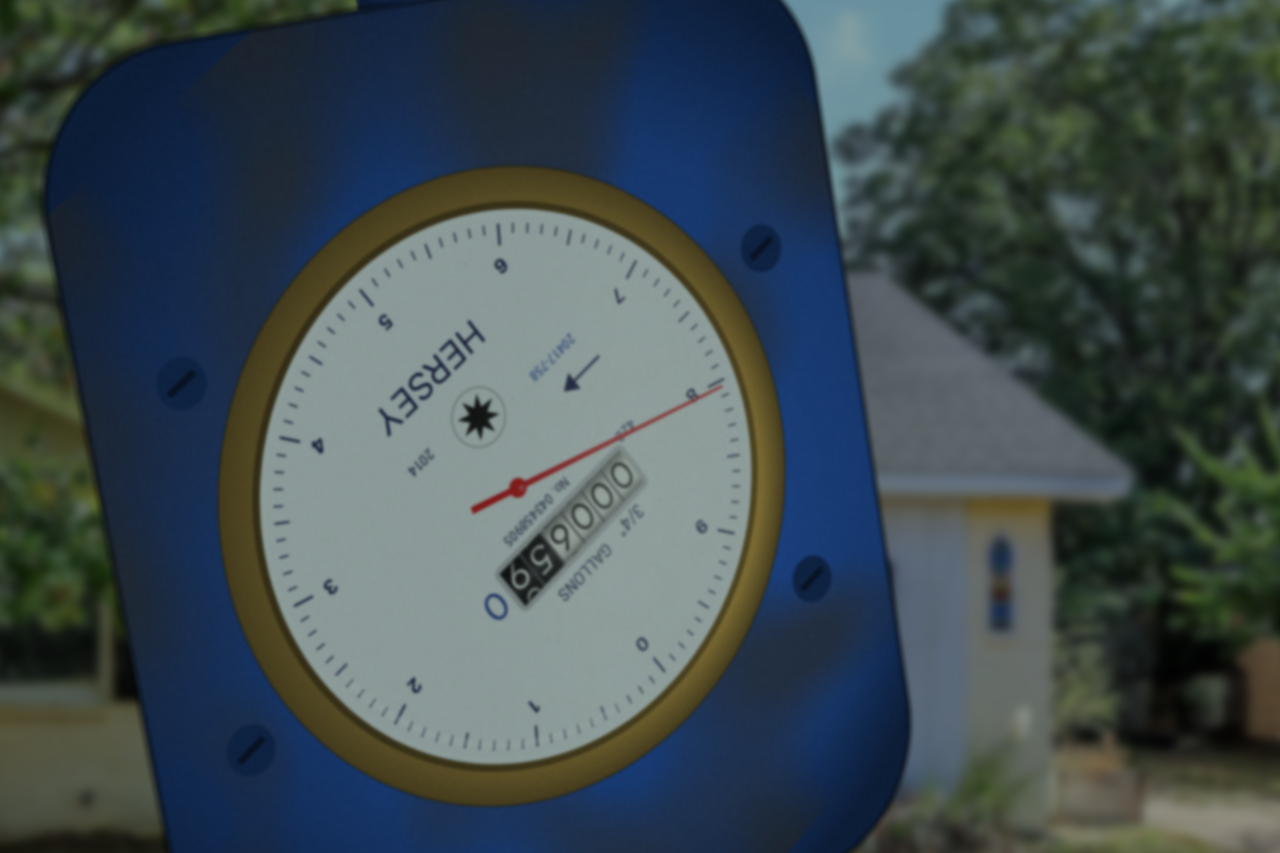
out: 6588.0 gal
